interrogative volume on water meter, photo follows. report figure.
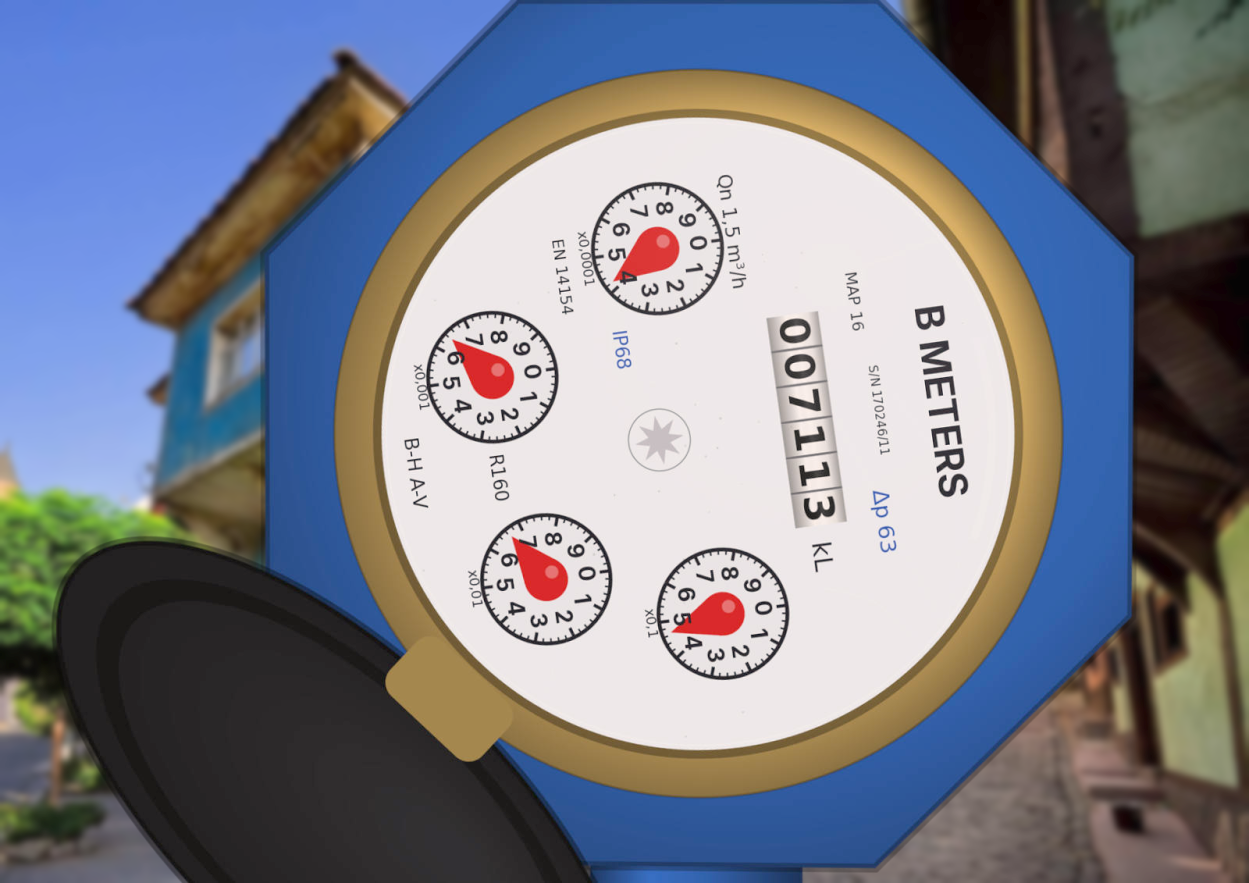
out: 7113.4664 kL
